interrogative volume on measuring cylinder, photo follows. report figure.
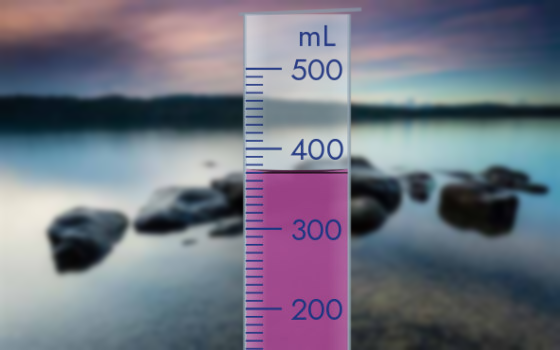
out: 370 mL
